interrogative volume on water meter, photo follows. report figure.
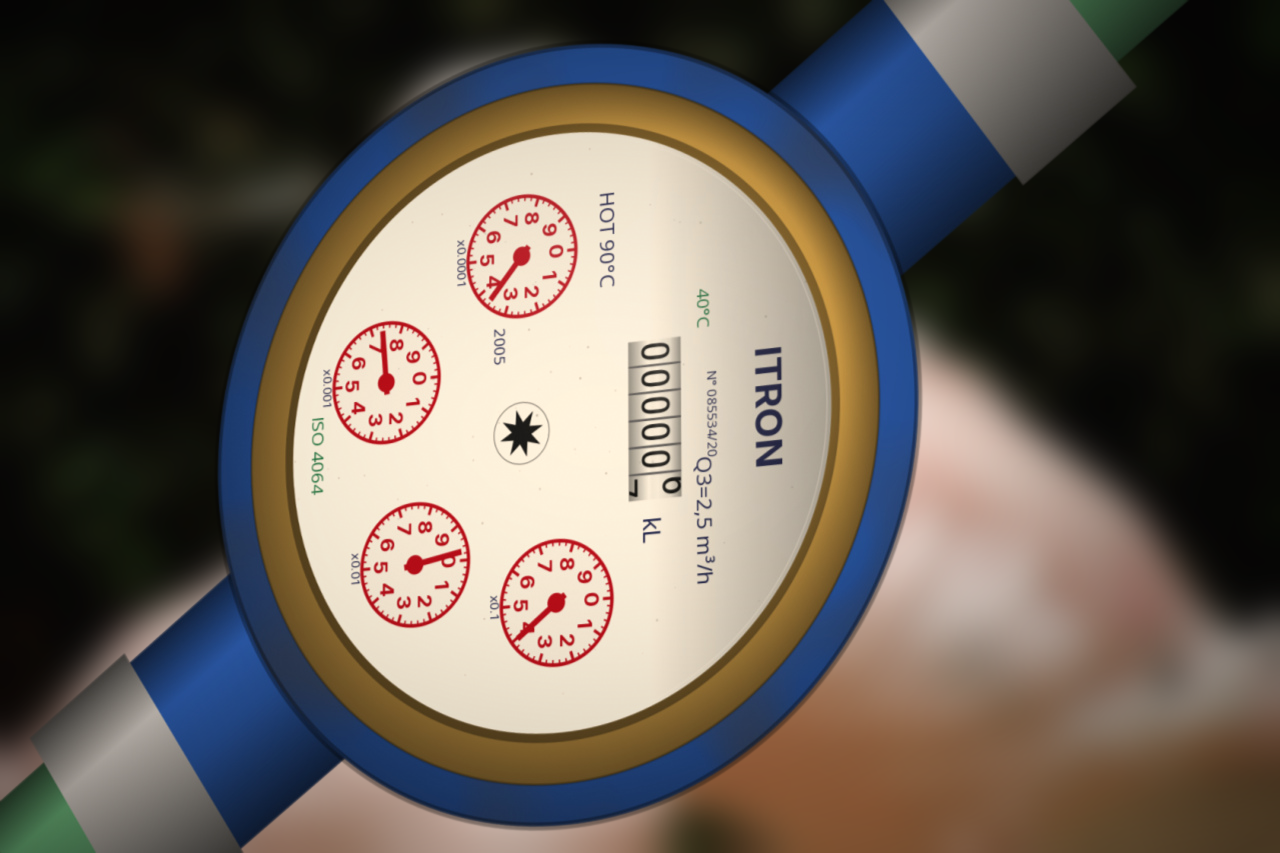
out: 6.3973 kL
